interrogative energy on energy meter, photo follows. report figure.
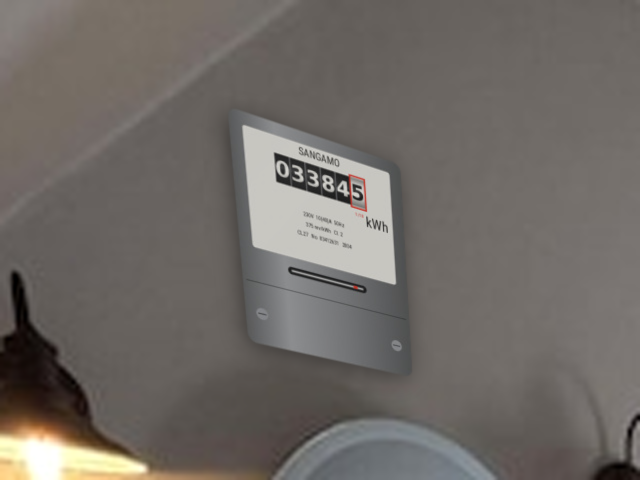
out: 3384.5 kWh
